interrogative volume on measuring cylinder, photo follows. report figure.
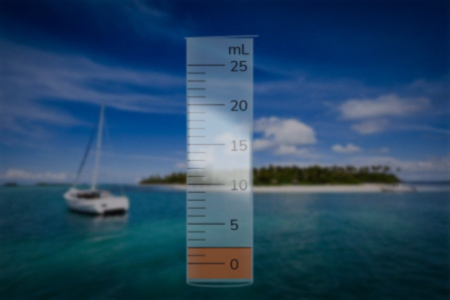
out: 2 mL
